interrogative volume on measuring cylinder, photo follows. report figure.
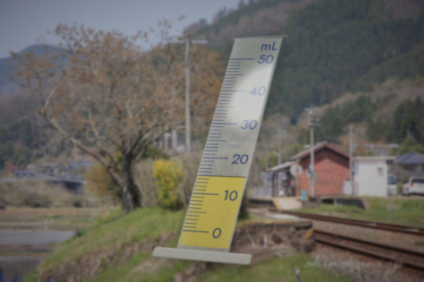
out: 15 mL
